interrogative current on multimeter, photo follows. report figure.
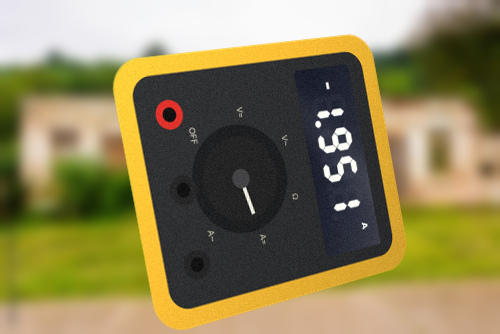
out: -1.951 A
